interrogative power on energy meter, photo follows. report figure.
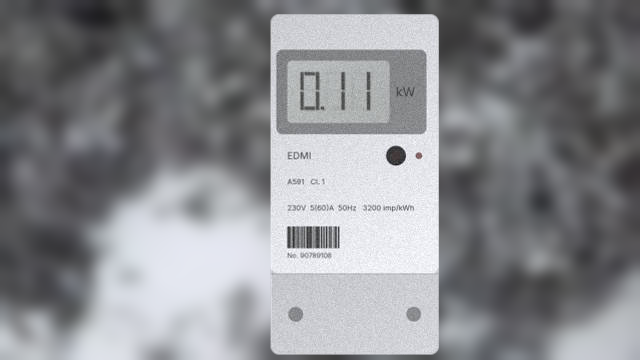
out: 0.11 kW
